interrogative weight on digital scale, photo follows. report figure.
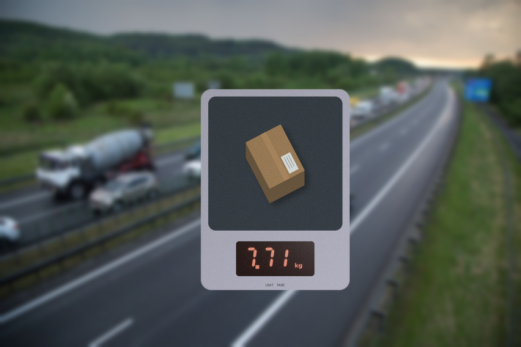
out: 7.71 kg
